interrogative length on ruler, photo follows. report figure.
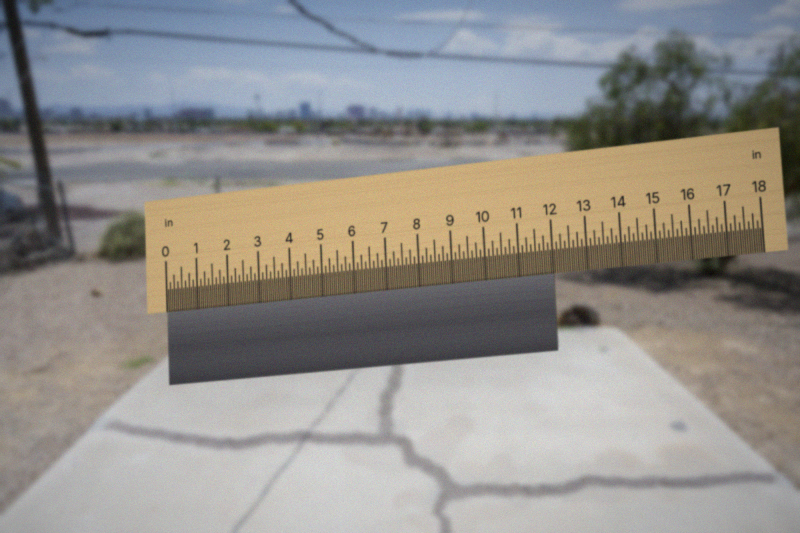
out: 12 in
